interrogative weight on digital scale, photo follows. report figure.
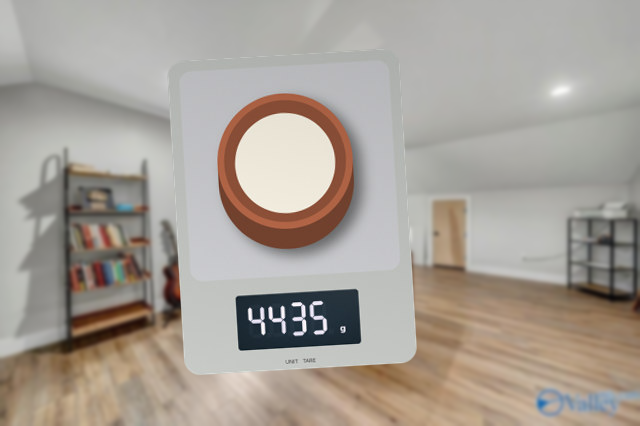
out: 4435 g
